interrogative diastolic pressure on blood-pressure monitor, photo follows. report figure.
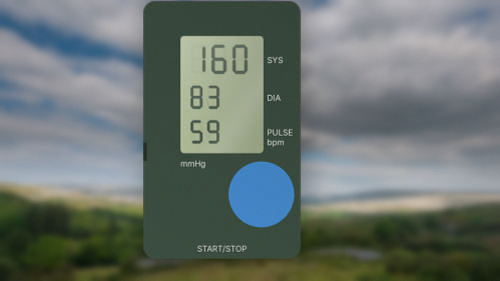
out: 83 mmHg
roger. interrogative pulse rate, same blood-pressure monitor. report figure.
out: 59 bpm
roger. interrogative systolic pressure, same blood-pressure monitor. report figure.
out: 160 mmHg
